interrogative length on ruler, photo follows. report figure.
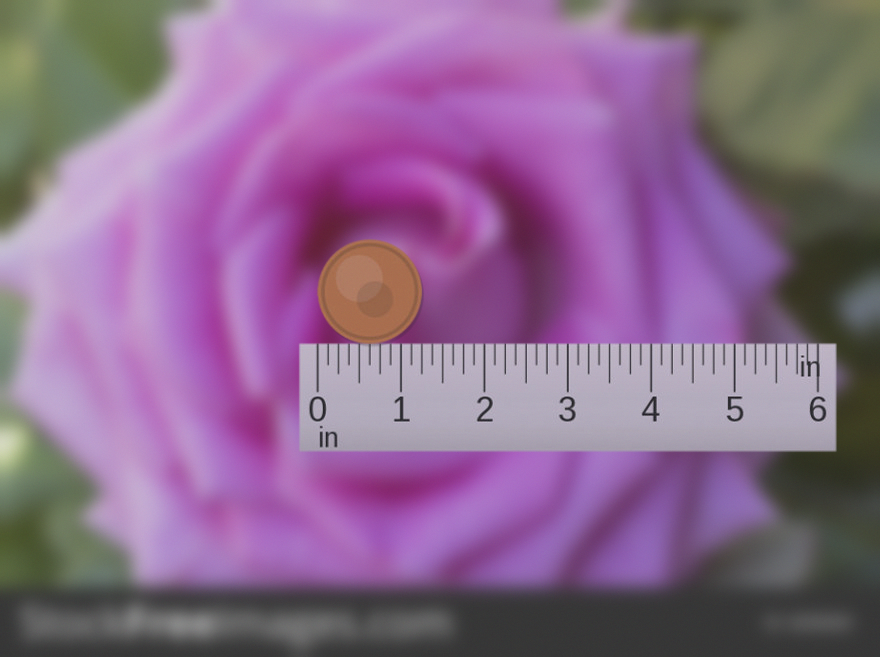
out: 1.25 in
